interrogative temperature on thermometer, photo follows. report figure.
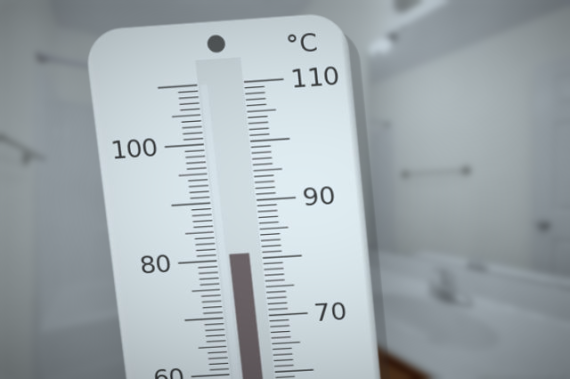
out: 81 °C
